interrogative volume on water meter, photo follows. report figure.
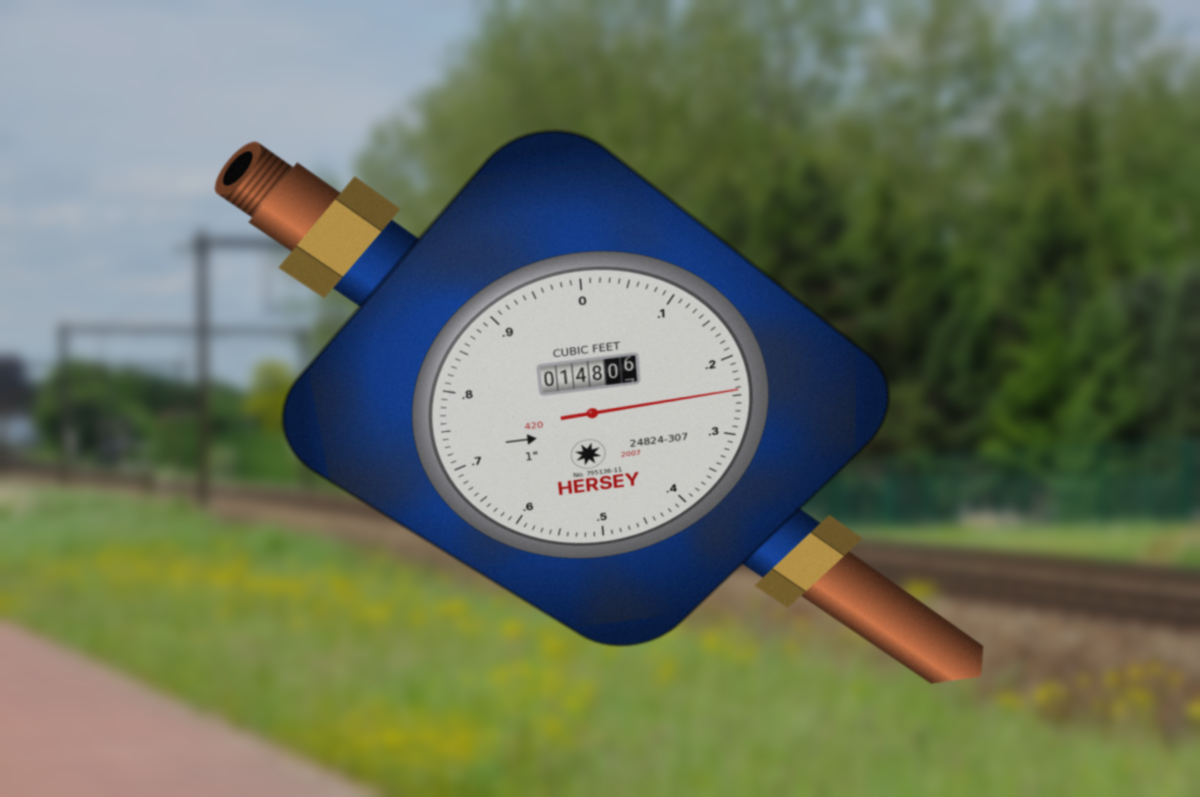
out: 14806.24 ft³
